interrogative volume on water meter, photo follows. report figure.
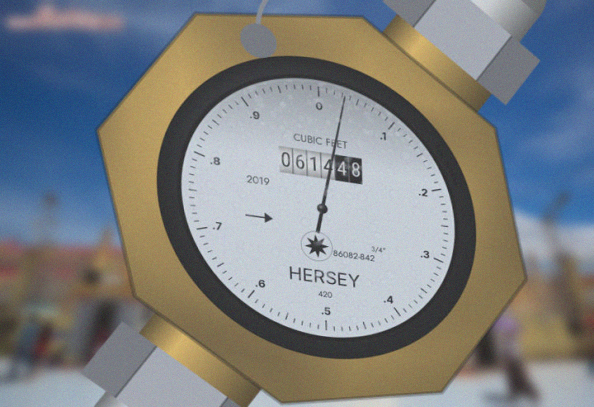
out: 61448.03 ft³
